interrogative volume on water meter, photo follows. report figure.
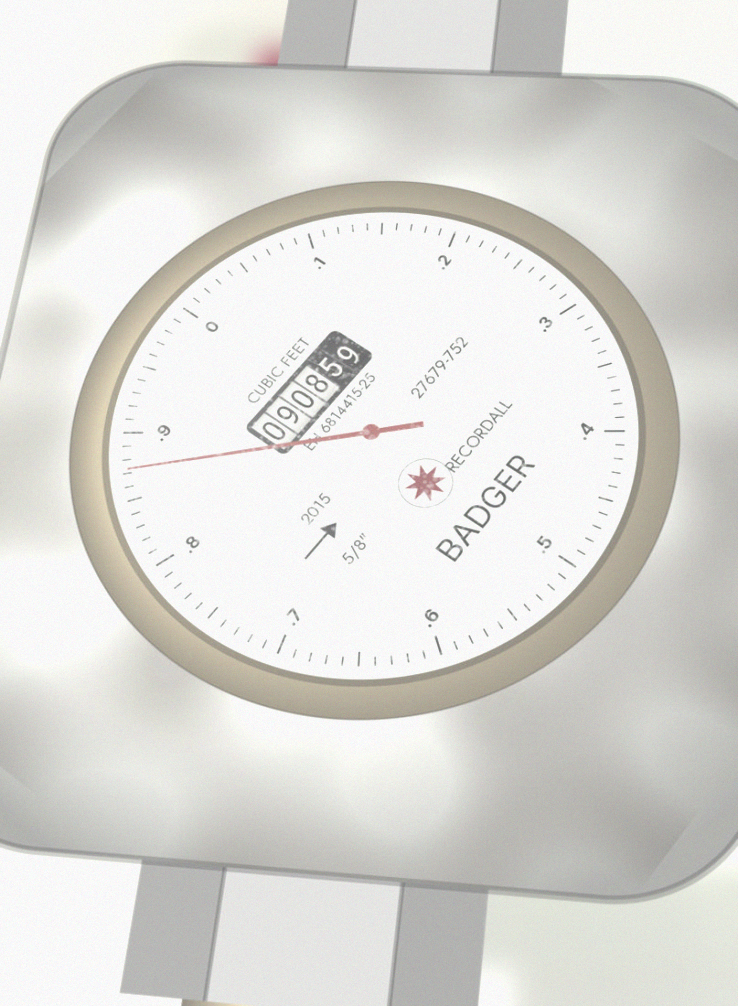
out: 90858.87 ft³
